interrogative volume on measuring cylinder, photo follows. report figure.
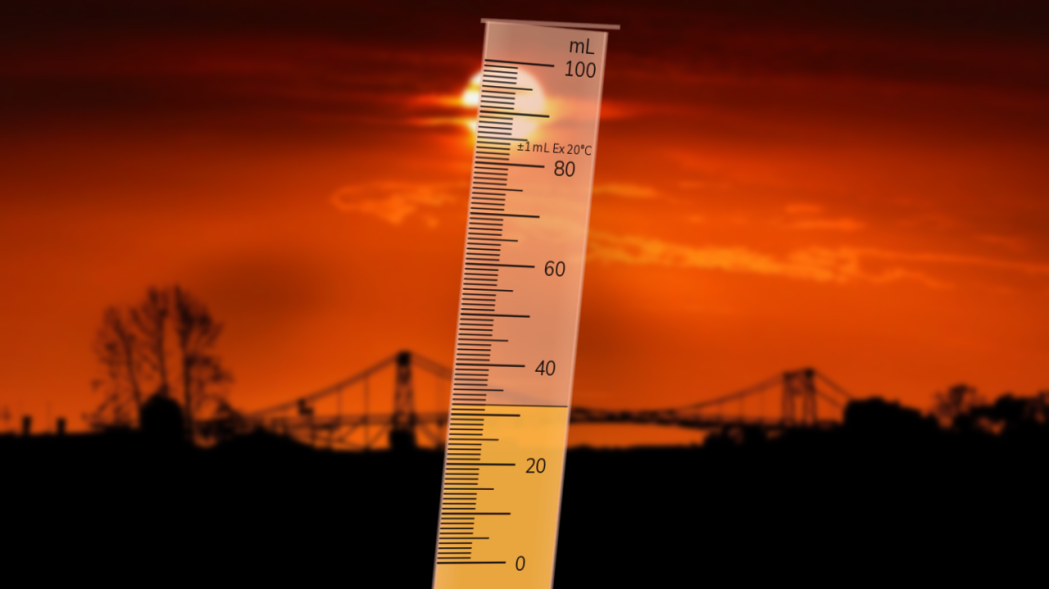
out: 32 mL
